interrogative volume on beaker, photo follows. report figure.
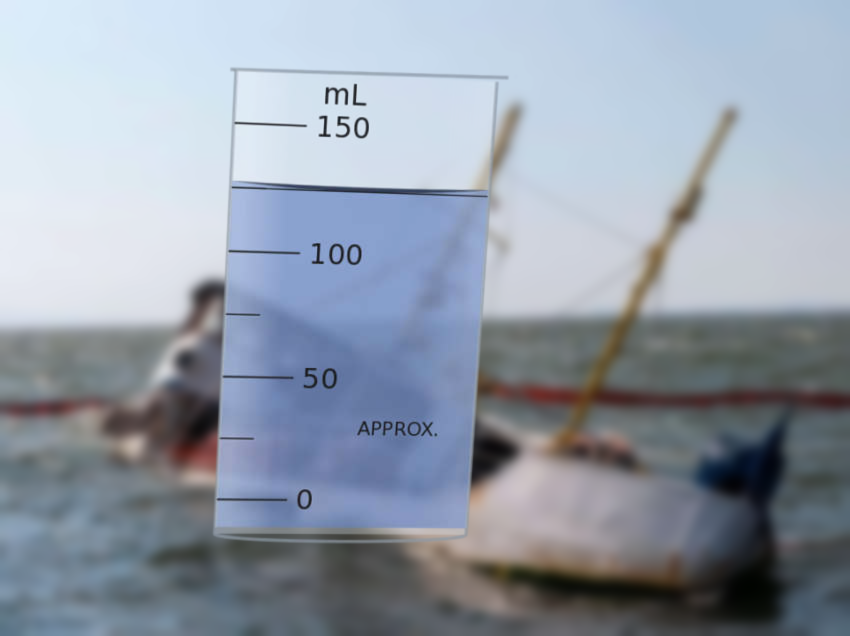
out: 125 mL
